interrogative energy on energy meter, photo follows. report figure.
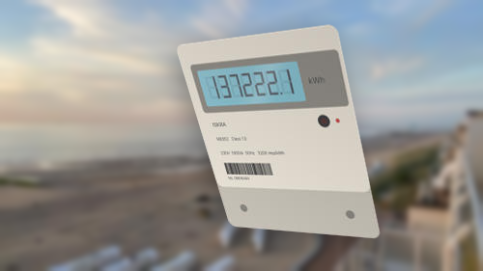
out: 137222.1 kWh
